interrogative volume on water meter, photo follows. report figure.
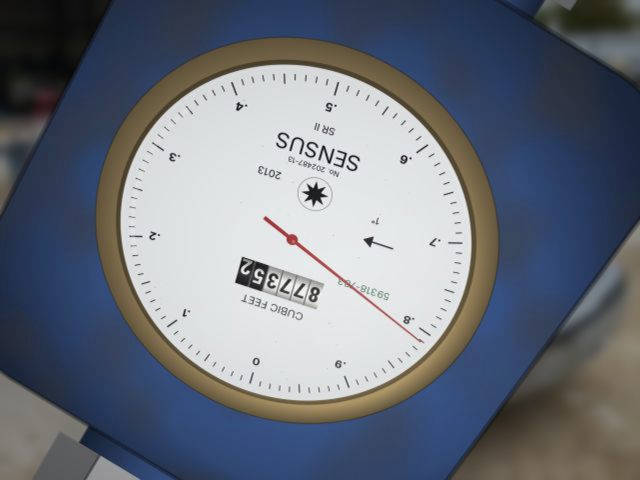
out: 877351.81 ft³
